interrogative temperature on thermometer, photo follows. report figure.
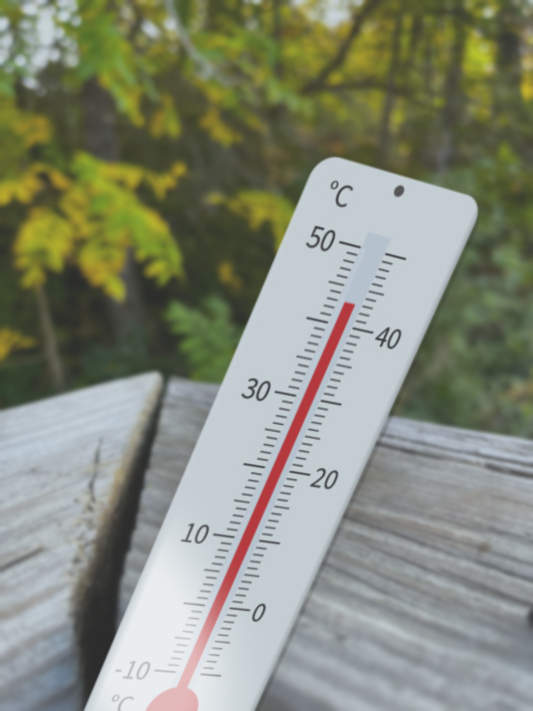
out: 43 °C
